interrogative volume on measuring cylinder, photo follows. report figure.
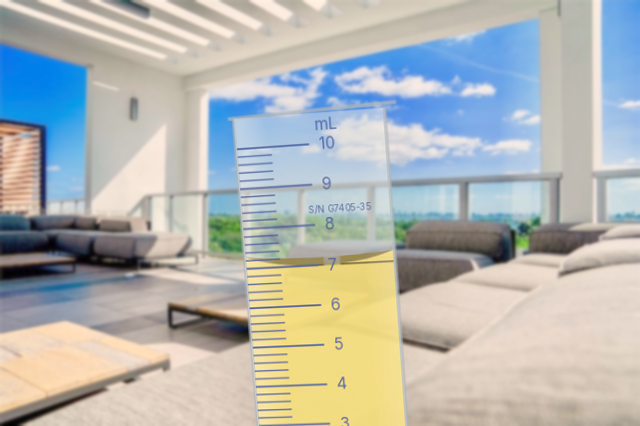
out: 7 mL
